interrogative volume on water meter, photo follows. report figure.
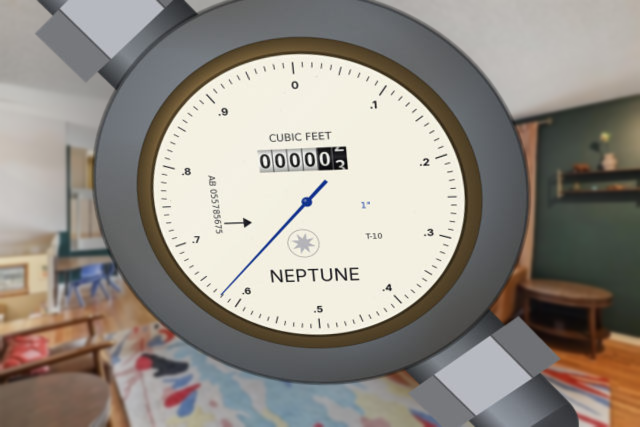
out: 2.62 ft³
